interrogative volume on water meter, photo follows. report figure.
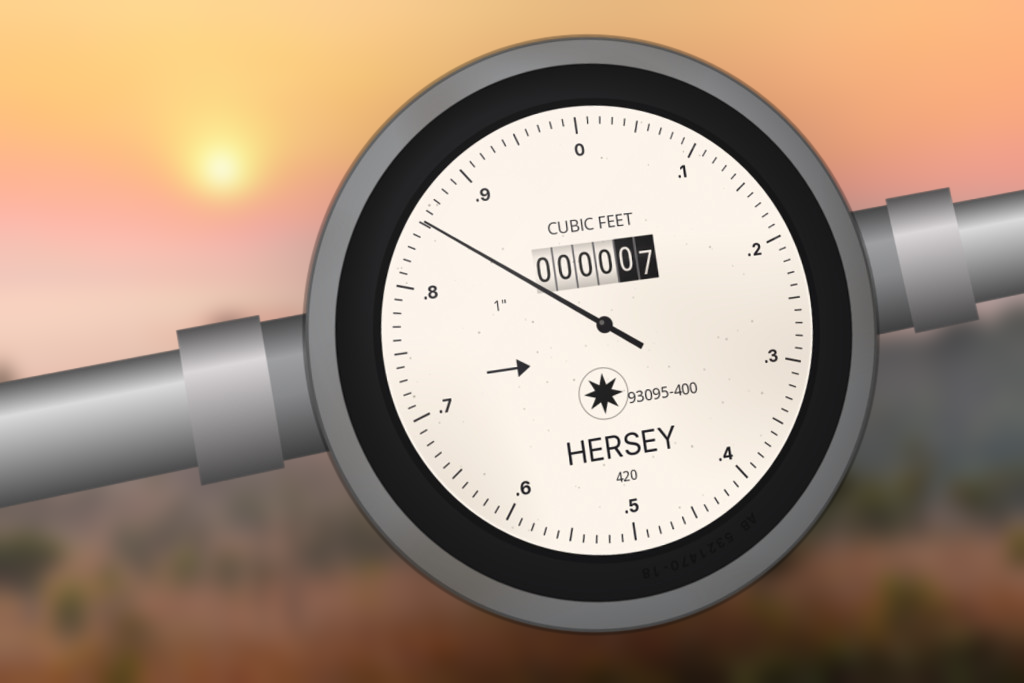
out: 6.85 ft³
